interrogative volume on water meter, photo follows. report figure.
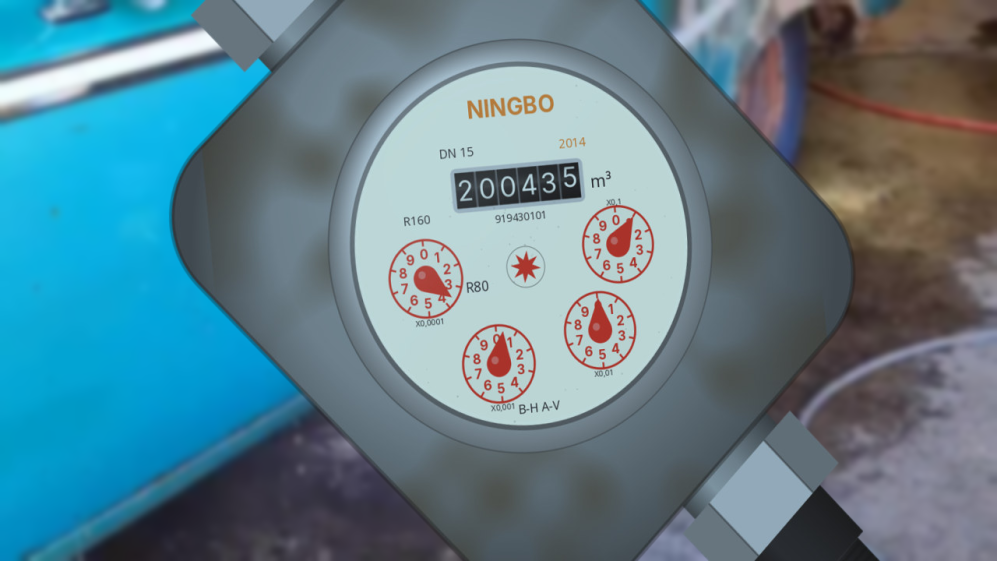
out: 200435.1003 m³
